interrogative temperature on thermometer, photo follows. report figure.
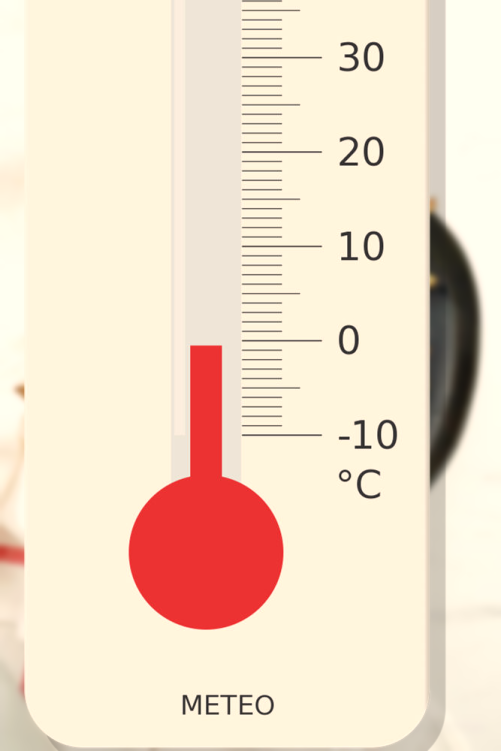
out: -0.5 °C
